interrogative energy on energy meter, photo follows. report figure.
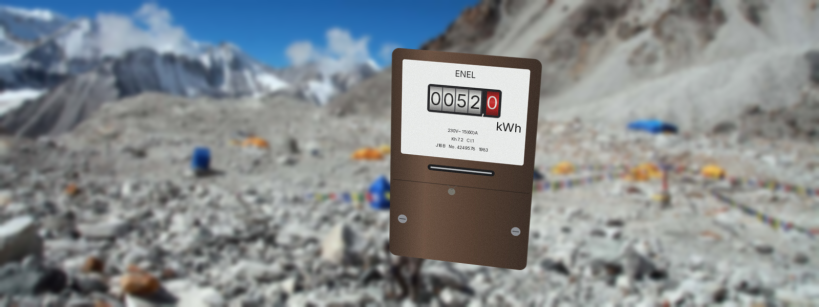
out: 52.0 kWh
